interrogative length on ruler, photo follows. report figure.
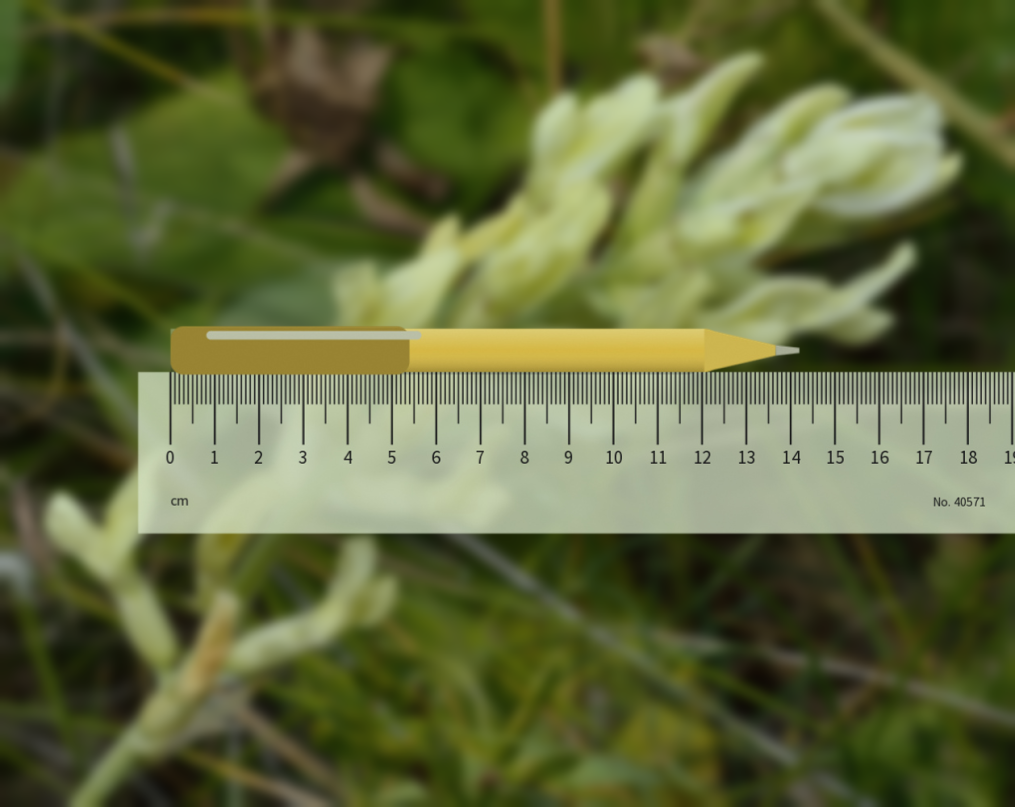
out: 14.2 cm
